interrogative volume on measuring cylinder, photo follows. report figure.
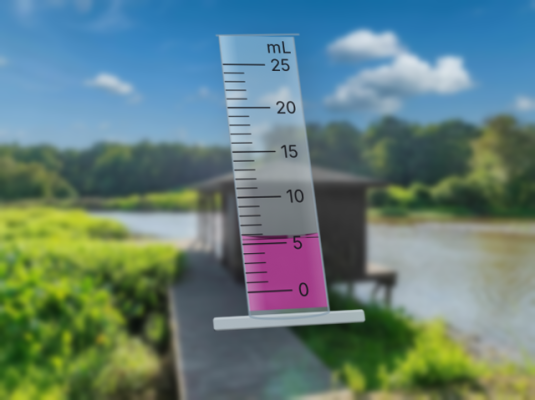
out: 5.5 mL
